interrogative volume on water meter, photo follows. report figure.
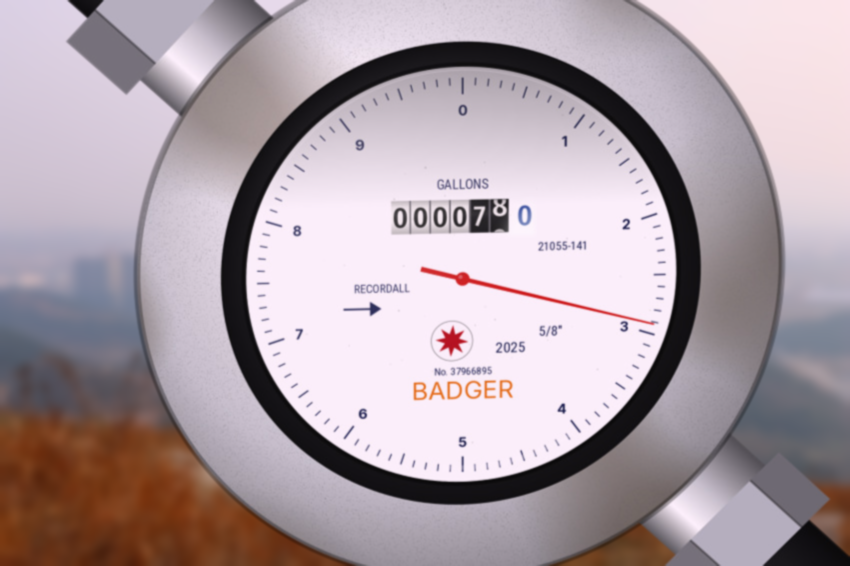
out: 782.9 gal
